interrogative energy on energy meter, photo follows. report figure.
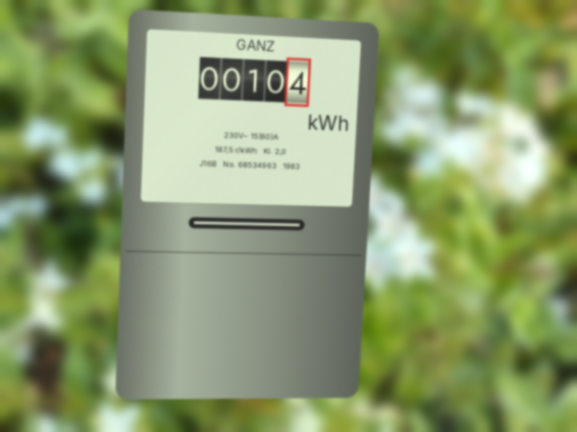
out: 10.4 kWh
